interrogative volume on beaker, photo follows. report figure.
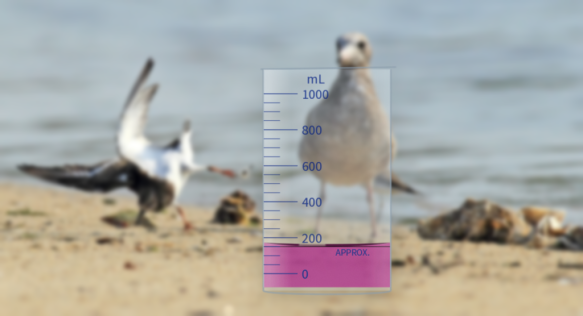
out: 150 mL
